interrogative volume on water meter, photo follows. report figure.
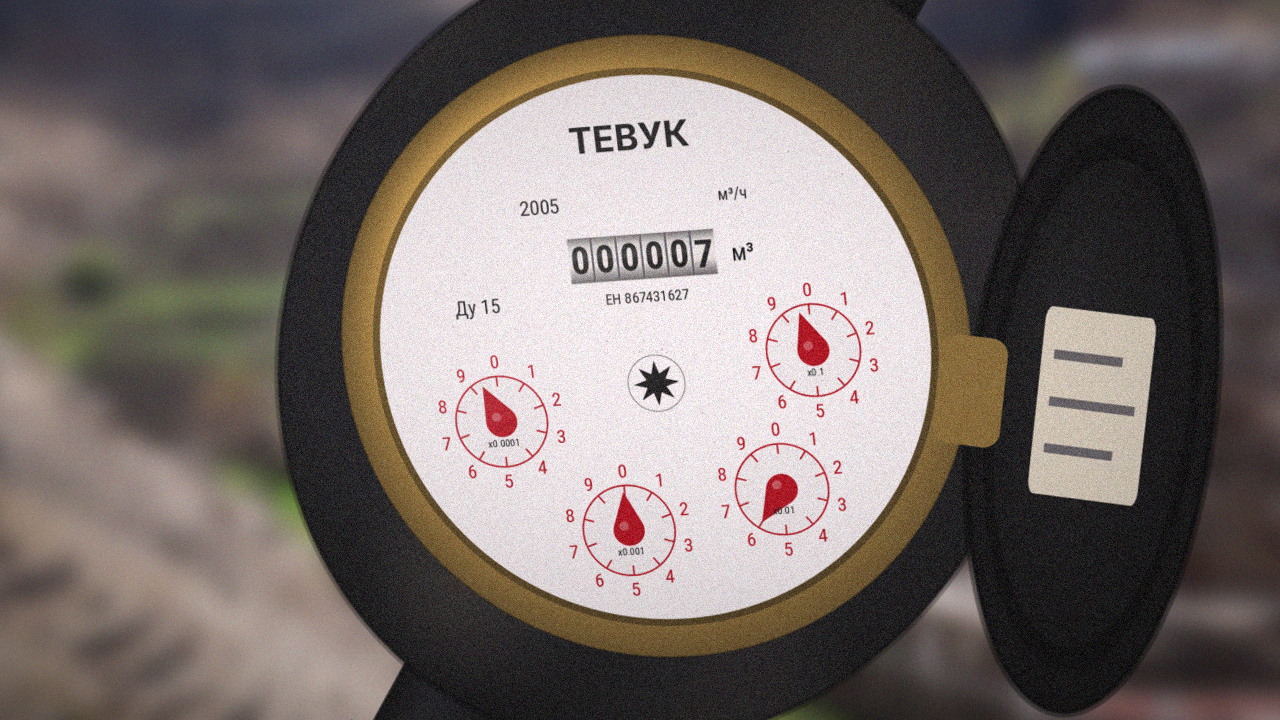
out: 6.9599 m³
